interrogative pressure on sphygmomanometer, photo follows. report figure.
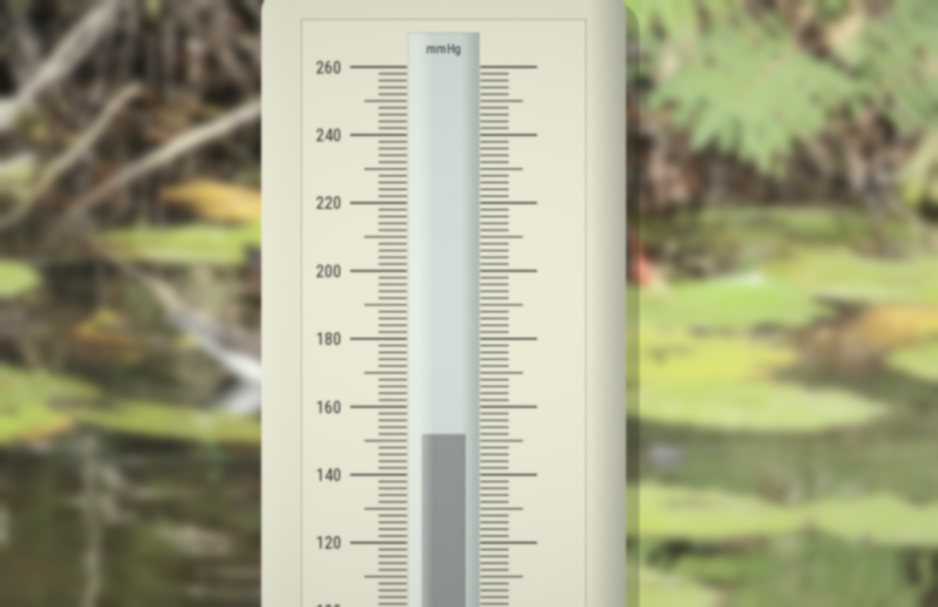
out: 152 mmHg
